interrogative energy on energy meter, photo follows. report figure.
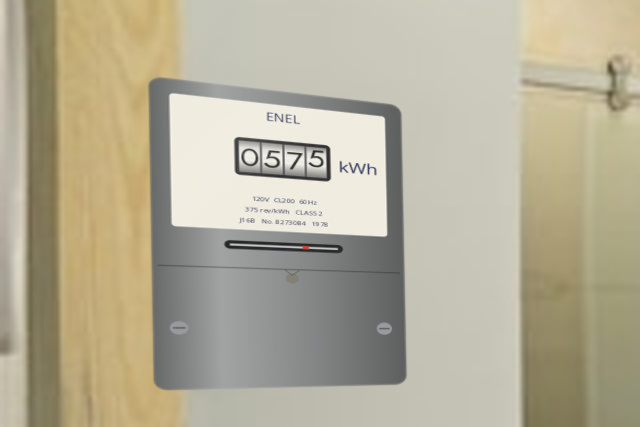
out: 575 kWh
